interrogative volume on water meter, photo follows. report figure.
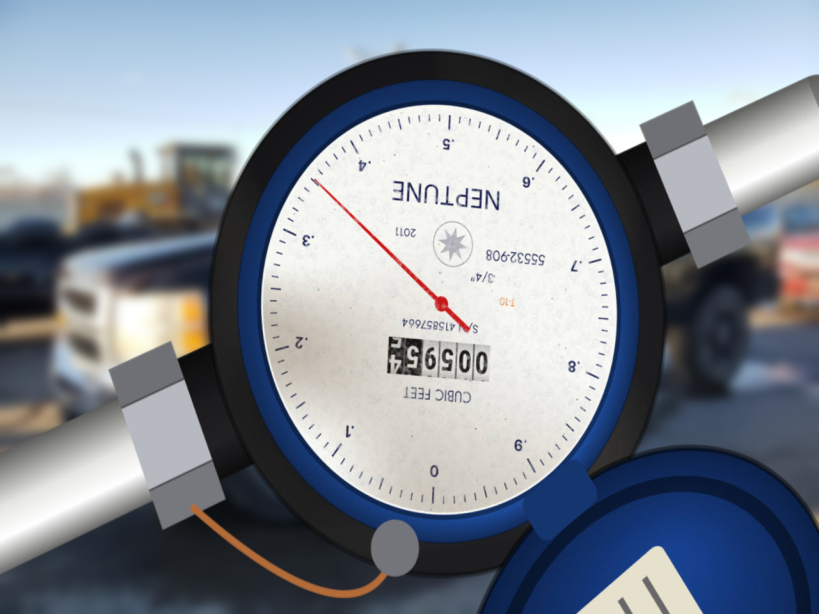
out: 5954.35 ft³
